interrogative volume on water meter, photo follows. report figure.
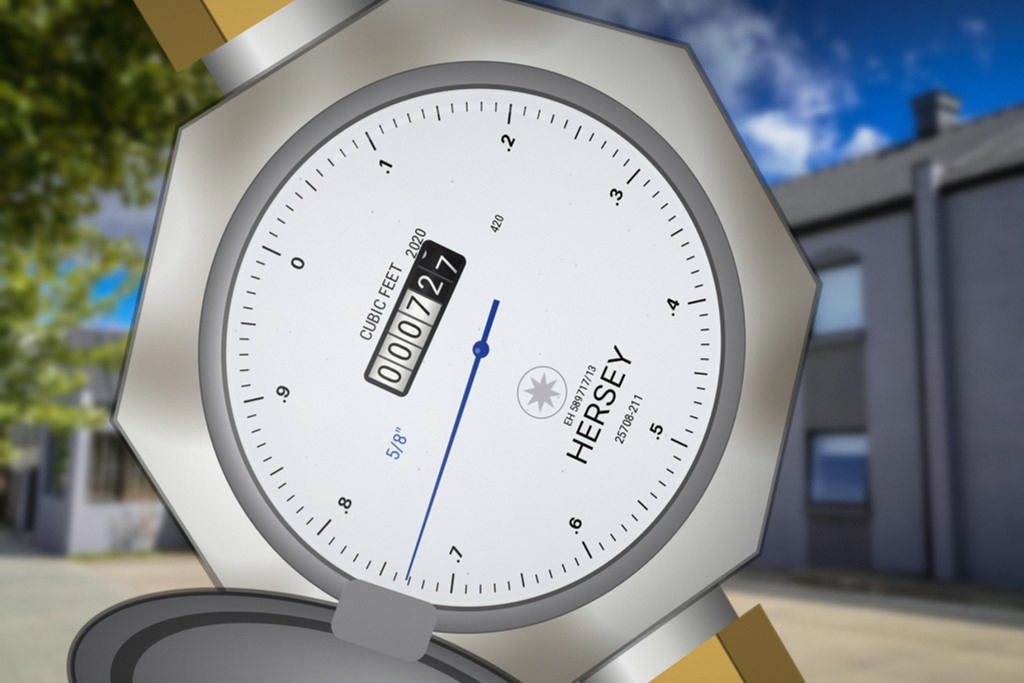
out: 726.73 ft³
